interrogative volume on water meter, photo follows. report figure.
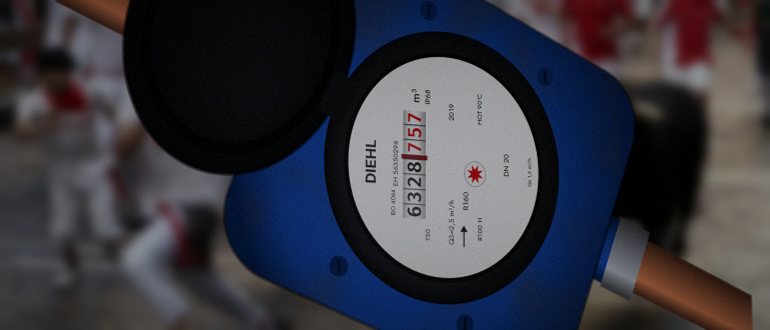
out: 6328.757 m³
